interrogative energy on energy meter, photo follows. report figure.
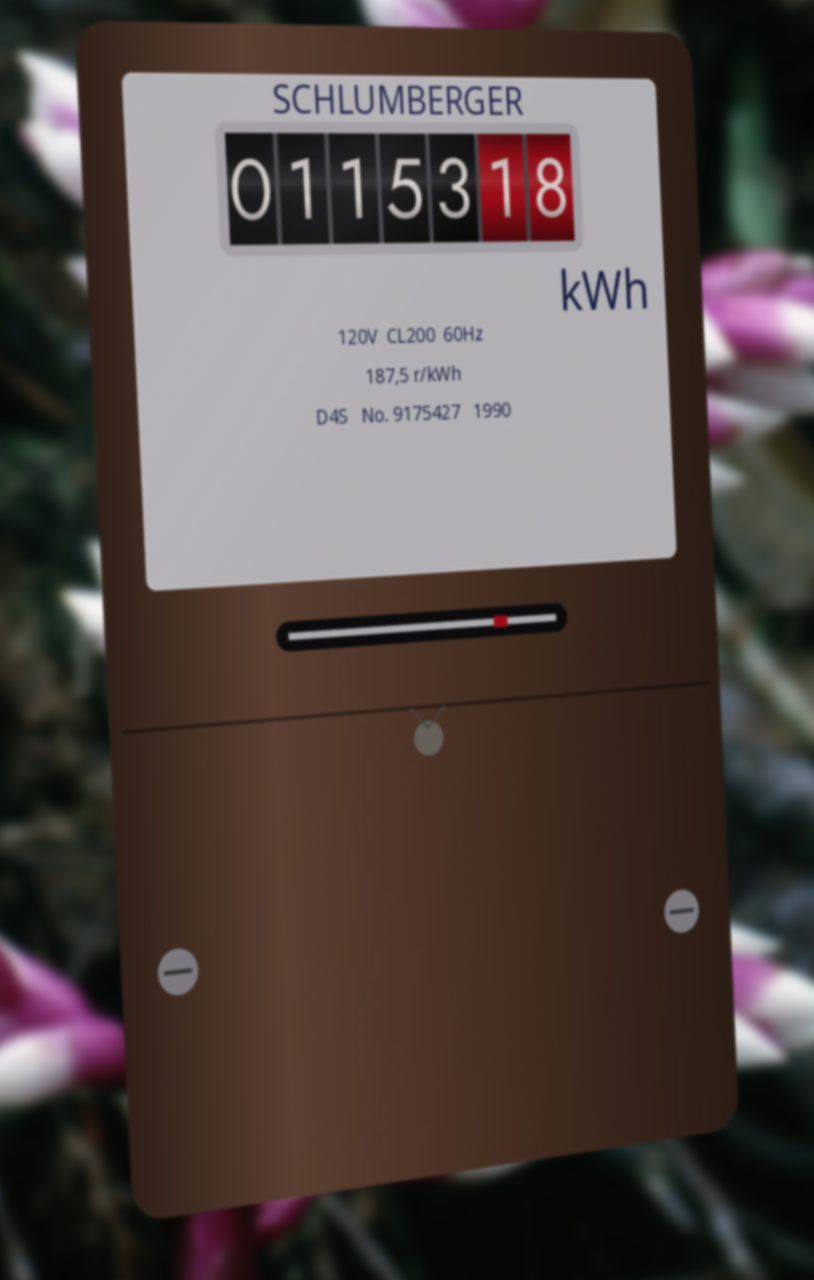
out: 1153.18 kWh
